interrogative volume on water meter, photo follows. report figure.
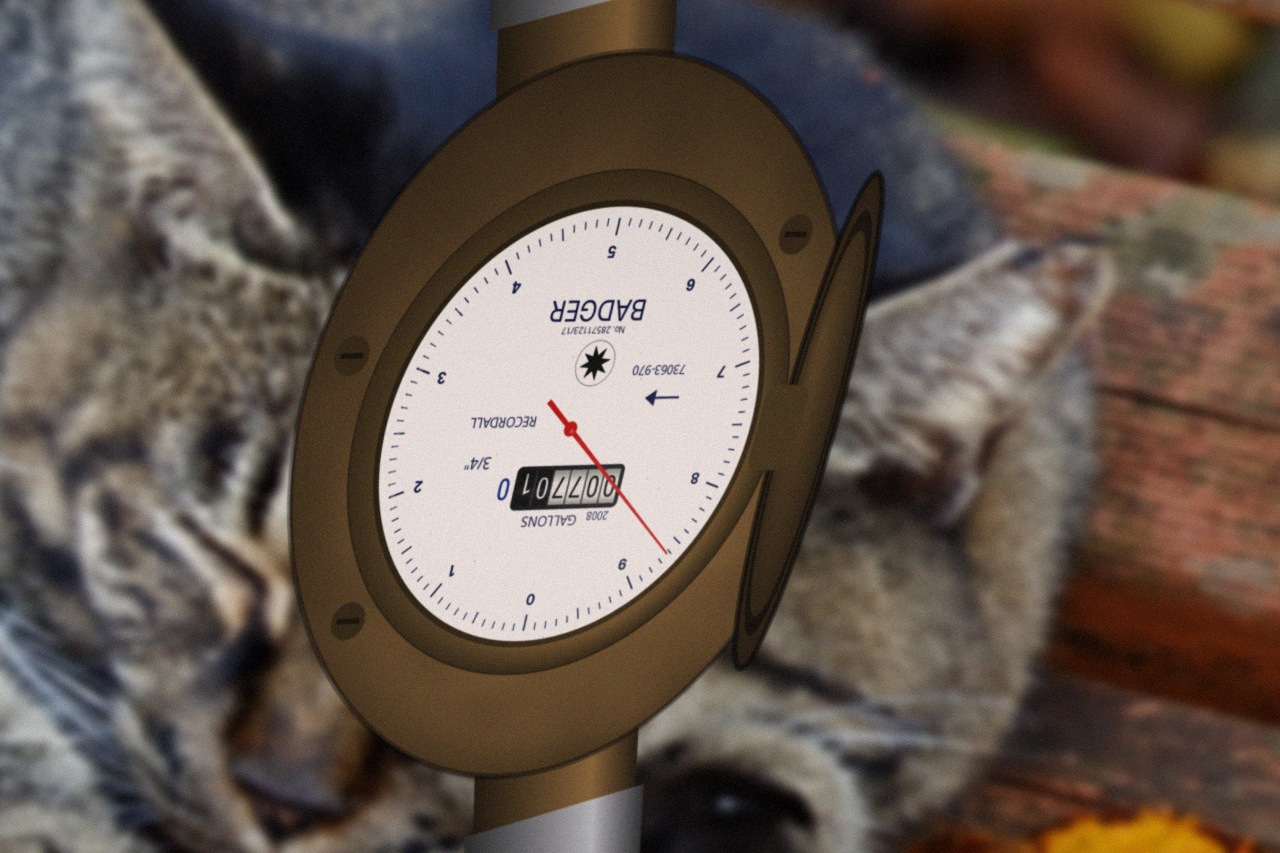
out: 77008.6 gal
